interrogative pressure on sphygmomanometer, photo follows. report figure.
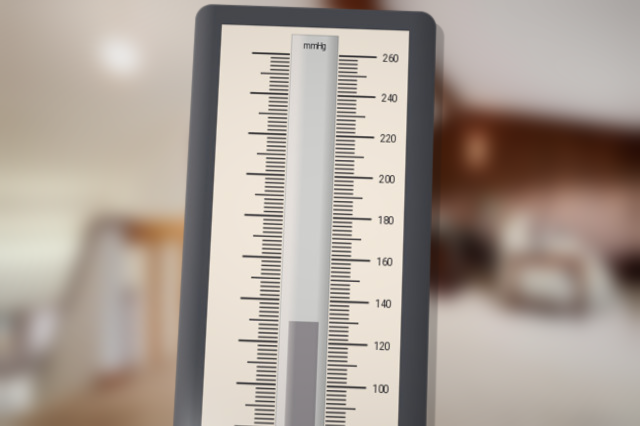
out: 130 mmHg
